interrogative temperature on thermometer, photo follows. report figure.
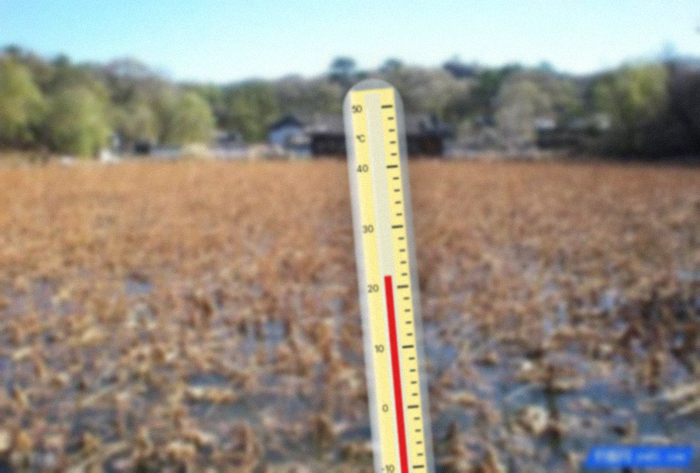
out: 22 °C
